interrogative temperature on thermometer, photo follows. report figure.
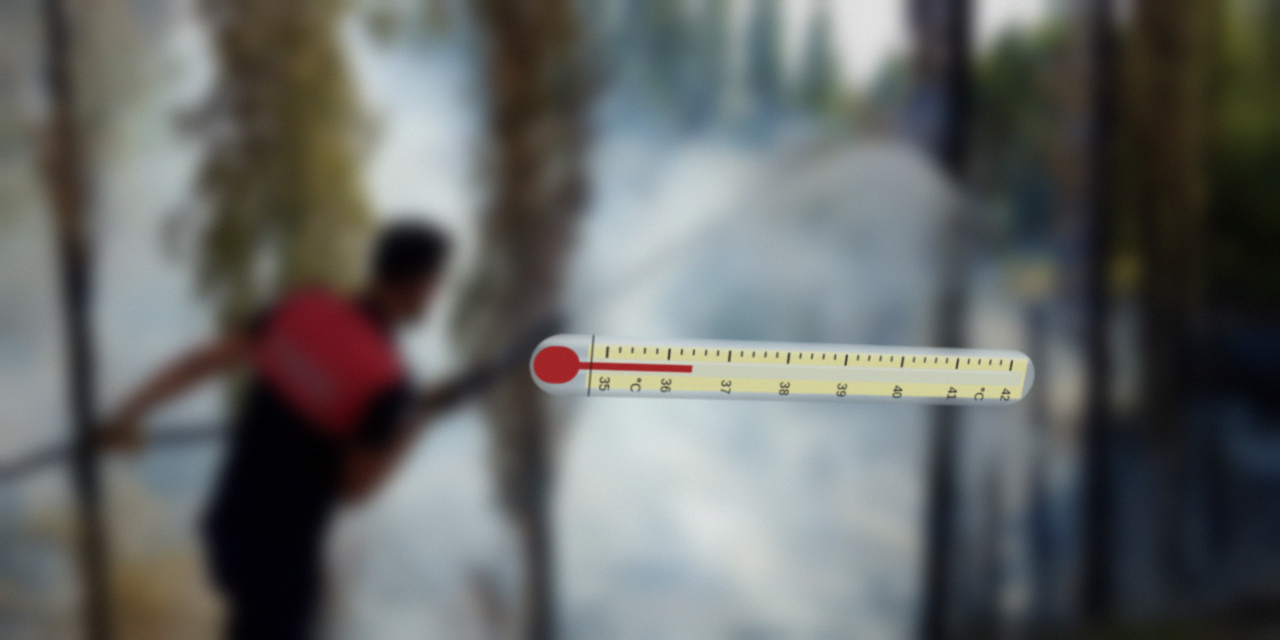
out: 36.4 °C
